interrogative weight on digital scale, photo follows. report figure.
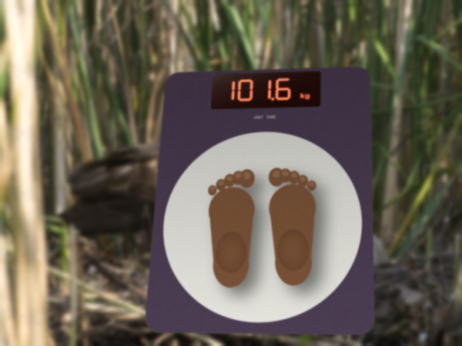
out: 101.6 kg
